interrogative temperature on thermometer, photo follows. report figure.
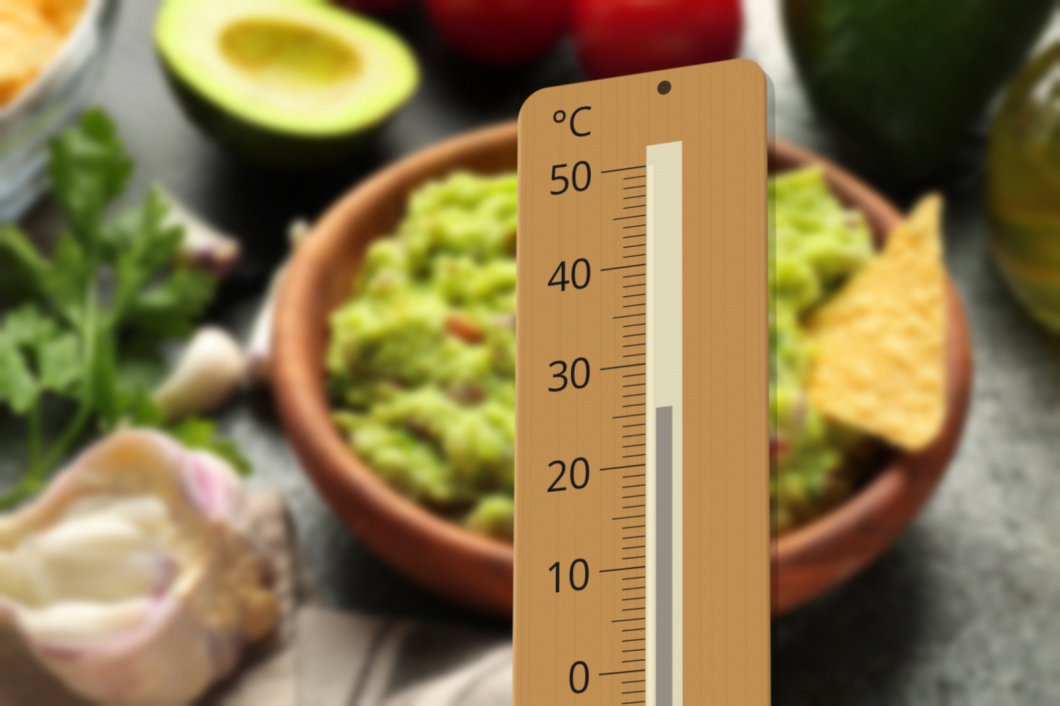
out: 25.5 °C
